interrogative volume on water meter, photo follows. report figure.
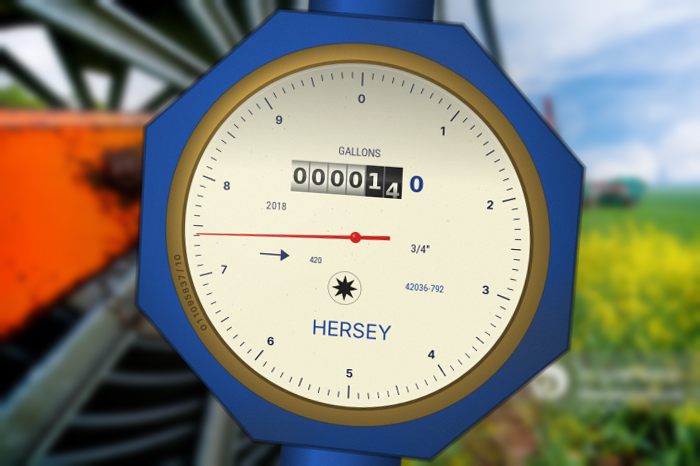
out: 137.4 gal
